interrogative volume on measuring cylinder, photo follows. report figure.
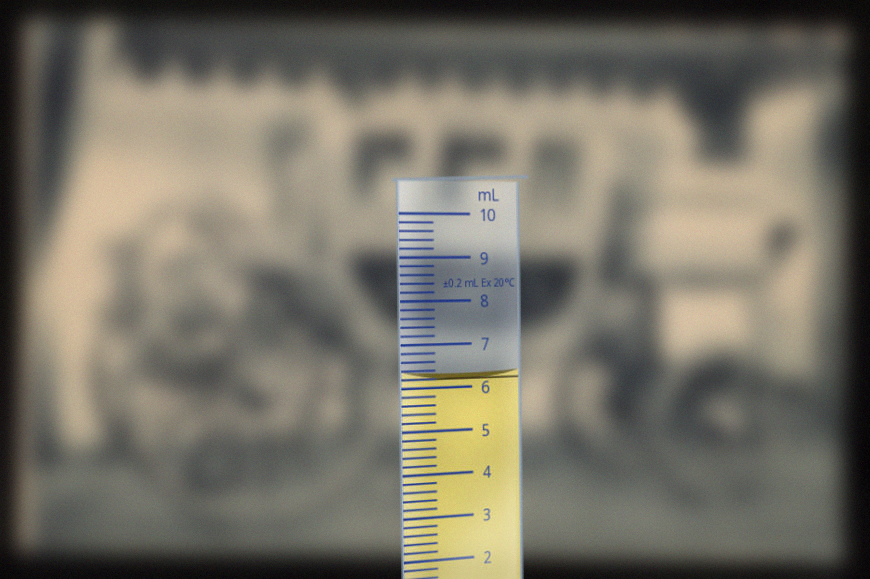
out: 6.2 mL
